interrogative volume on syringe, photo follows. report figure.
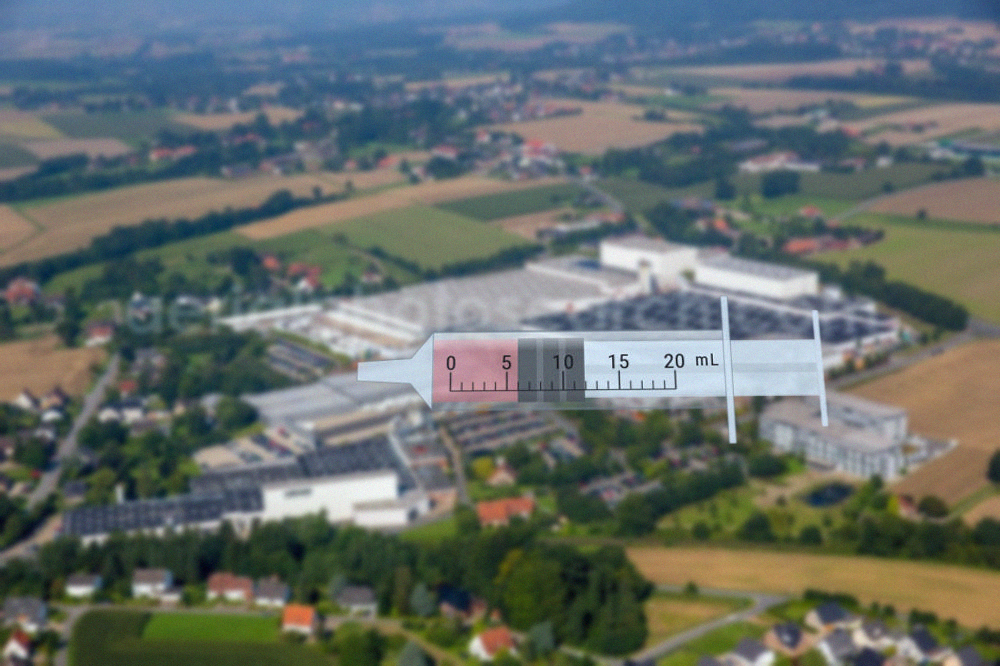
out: 6 mL
